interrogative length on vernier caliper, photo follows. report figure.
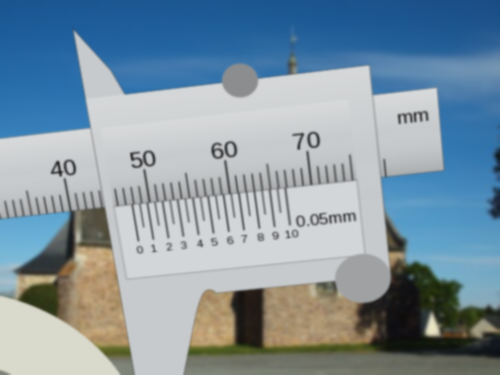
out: 47.8 mm
